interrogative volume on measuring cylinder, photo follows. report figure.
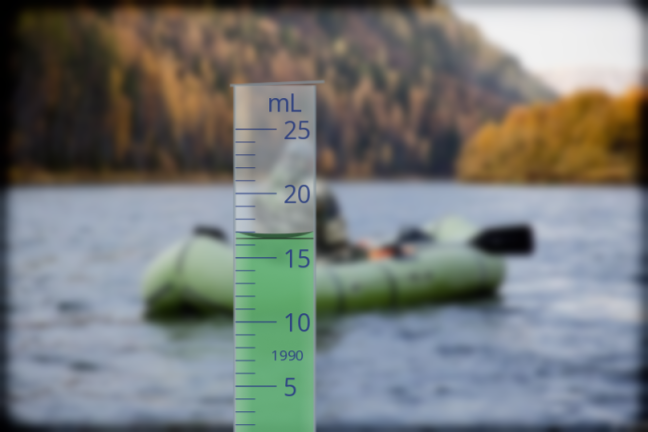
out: 16.5 mL
